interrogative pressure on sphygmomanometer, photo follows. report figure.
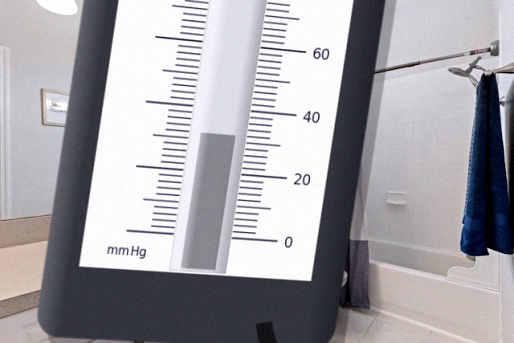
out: 32 mmHg
